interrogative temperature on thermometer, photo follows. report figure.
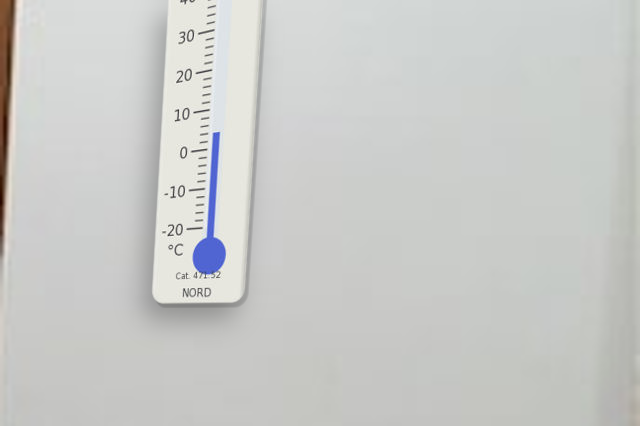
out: 4 °C
